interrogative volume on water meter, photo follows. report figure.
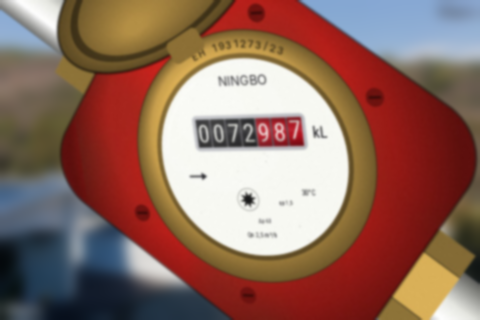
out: 72.987 kL
